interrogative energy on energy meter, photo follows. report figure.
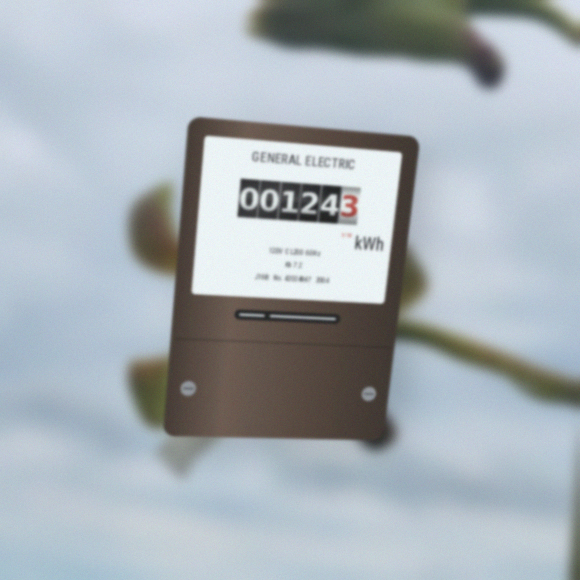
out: 124.3 kWh
